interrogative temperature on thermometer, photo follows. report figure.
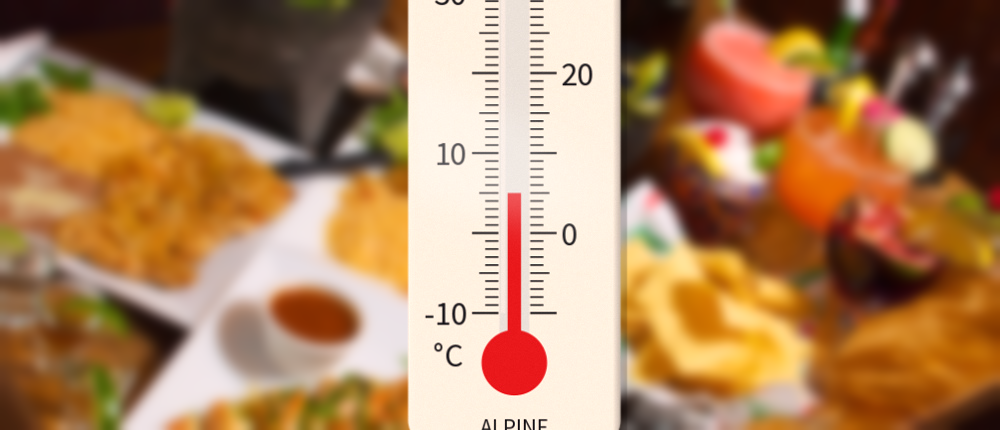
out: 5 °C
